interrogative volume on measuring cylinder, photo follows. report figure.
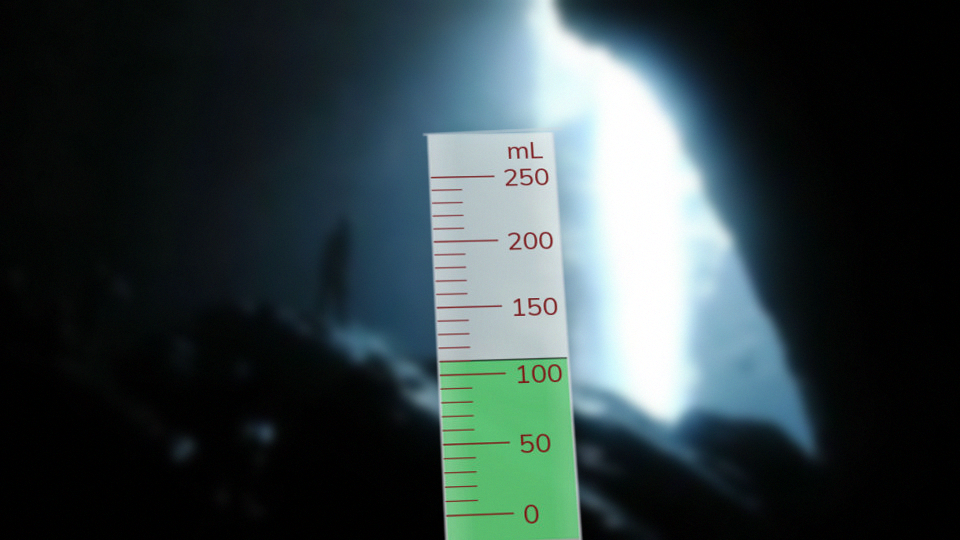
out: 110 mL
